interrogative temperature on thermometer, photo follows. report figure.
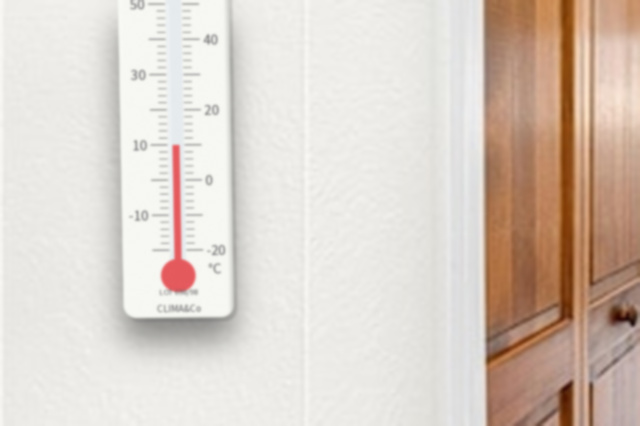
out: 10 °C
